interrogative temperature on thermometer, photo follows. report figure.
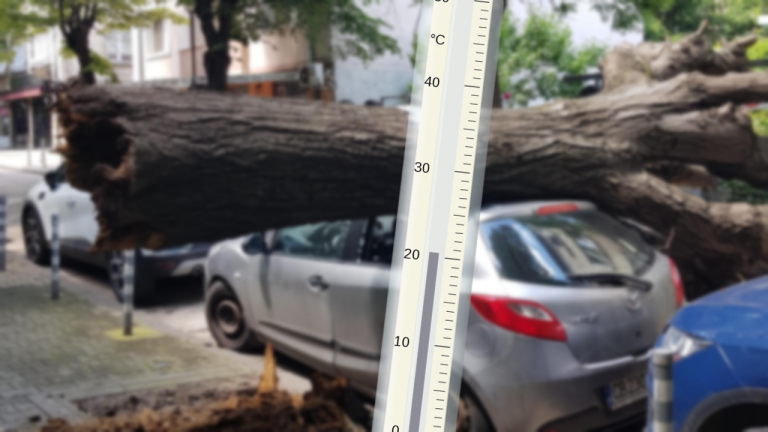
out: 20.5 °C
